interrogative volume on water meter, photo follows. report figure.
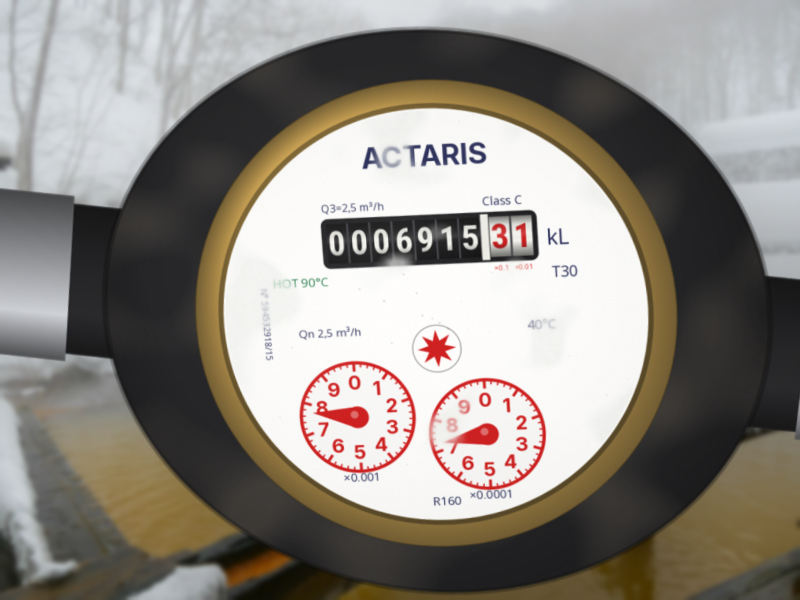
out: 6915.3177 kL
